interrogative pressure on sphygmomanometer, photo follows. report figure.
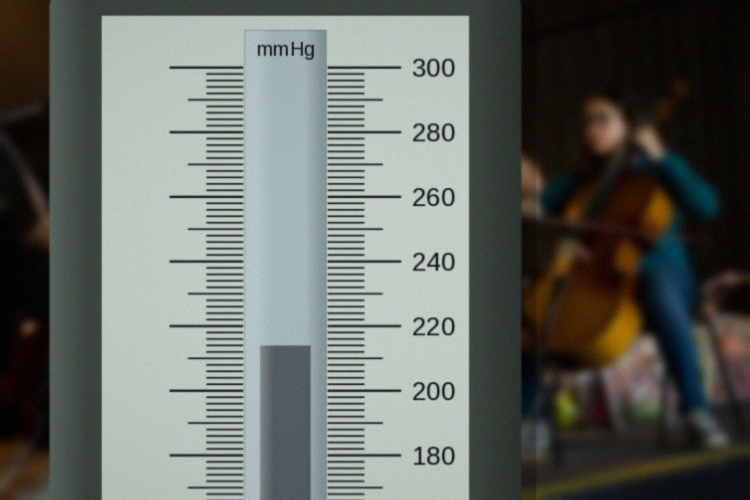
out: 214 mmHg
